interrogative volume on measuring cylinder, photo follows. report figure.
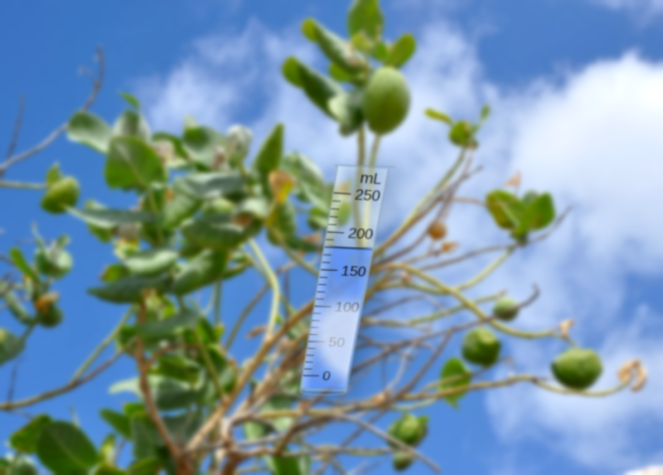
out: 180 mL
